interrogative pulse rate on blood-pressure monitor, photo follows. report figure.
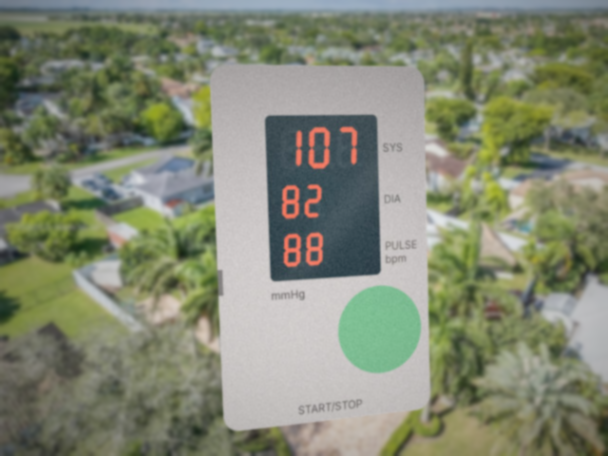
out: 88 bpm
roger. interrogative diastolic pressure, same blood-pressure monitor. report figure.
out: 82 mmHg
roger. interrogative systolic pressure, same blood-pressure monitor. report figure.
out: 107 mmHg
